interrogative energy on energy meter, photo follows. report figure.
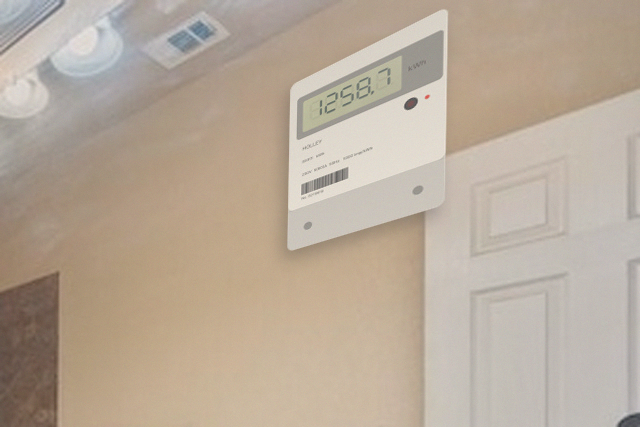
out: 1258.7 kWh
